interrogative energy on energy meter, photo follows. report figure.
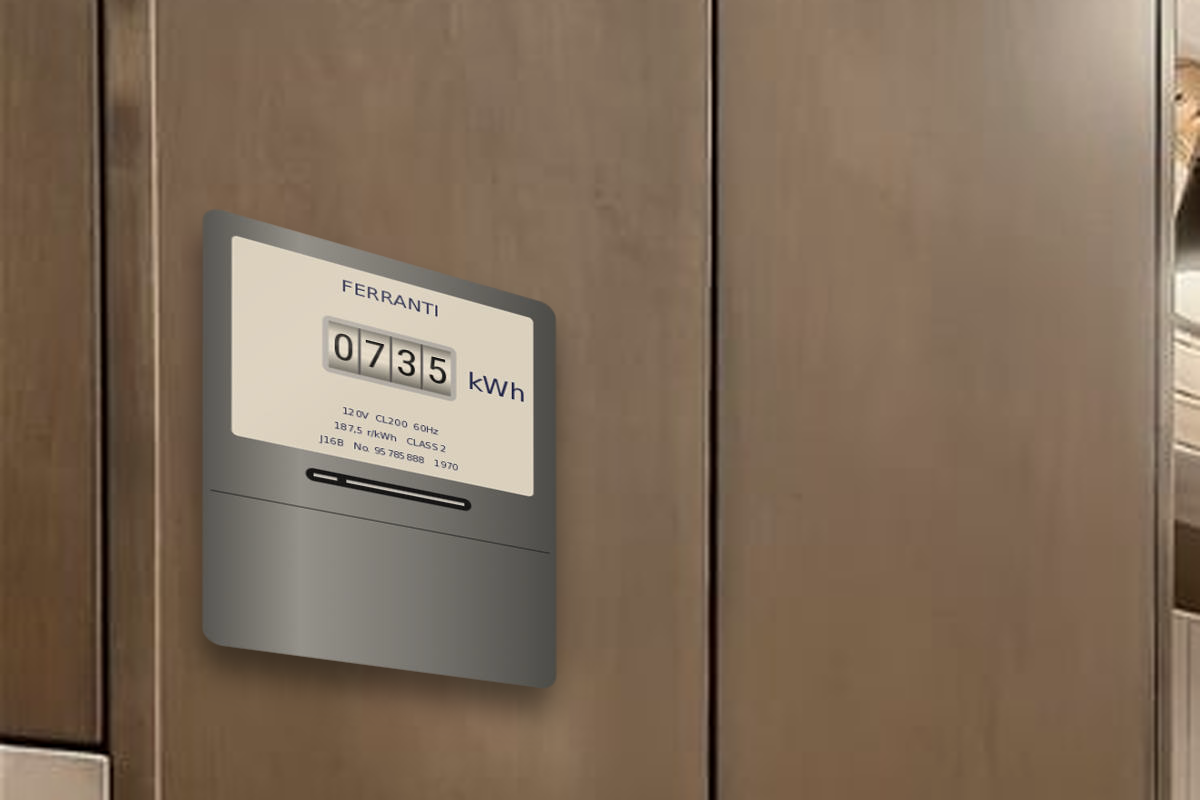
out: 735 kWh
